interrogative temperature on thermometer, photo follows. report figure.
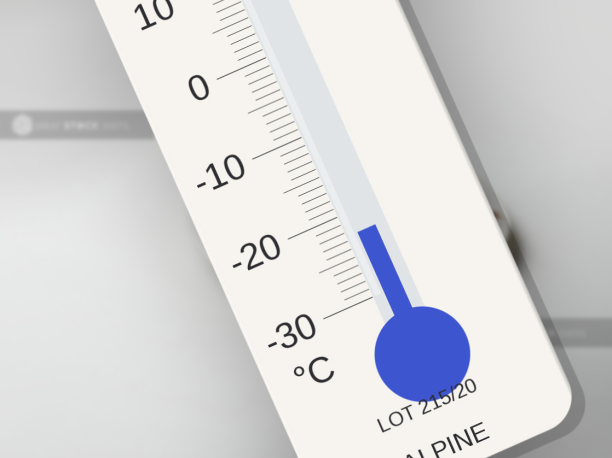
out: -22.5 °C
